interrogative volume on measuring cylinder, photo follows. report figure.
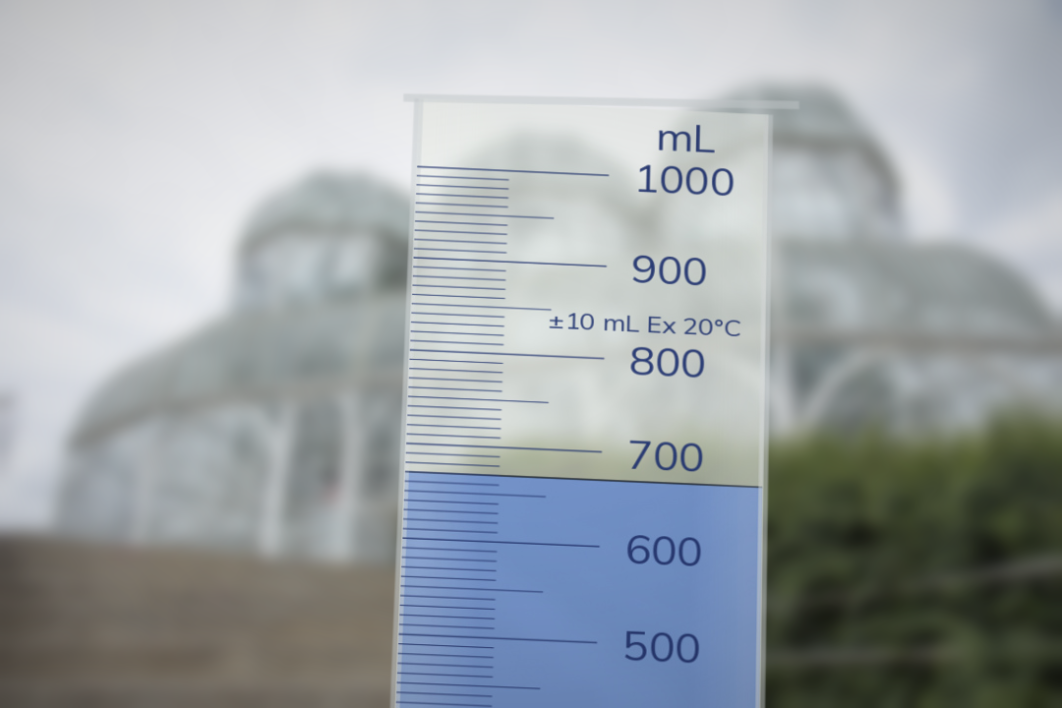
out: 670 mL
